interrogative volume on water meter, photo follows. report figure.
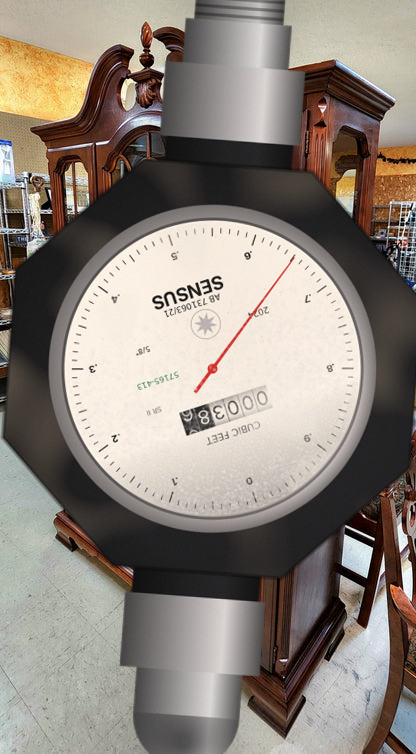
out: 385.65 ft³
